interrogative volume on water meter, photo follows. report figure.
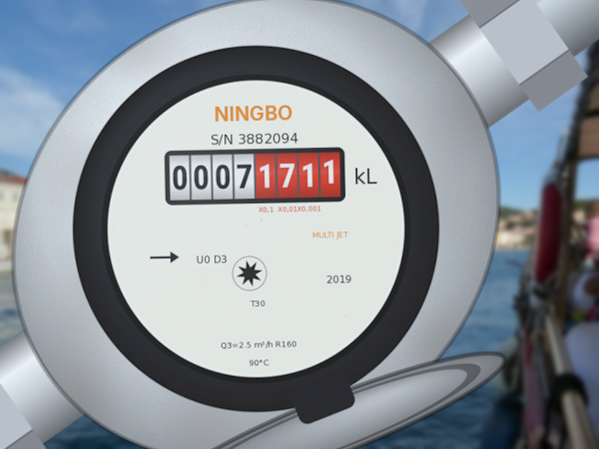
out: 7.1711 kL
